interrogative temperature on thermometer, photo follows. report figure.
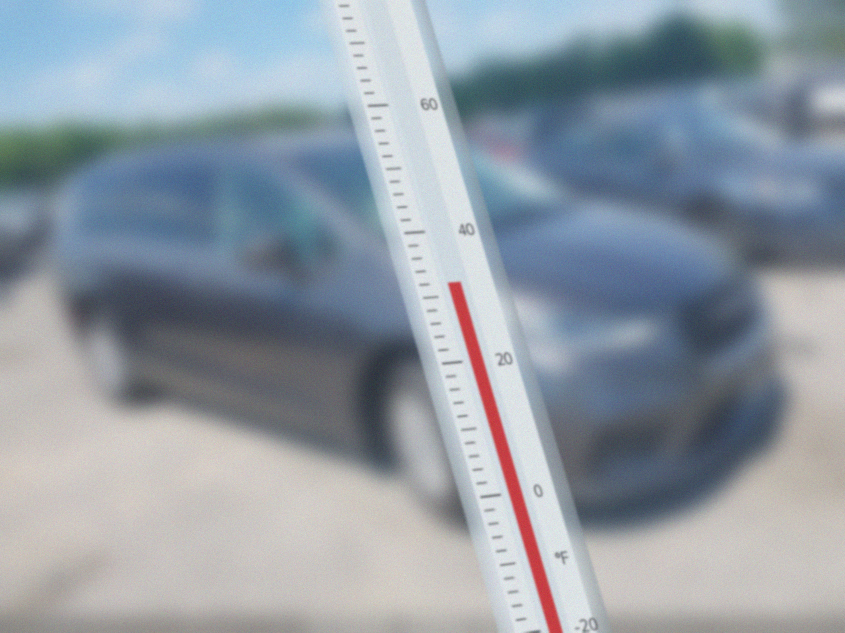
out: 32 °F
